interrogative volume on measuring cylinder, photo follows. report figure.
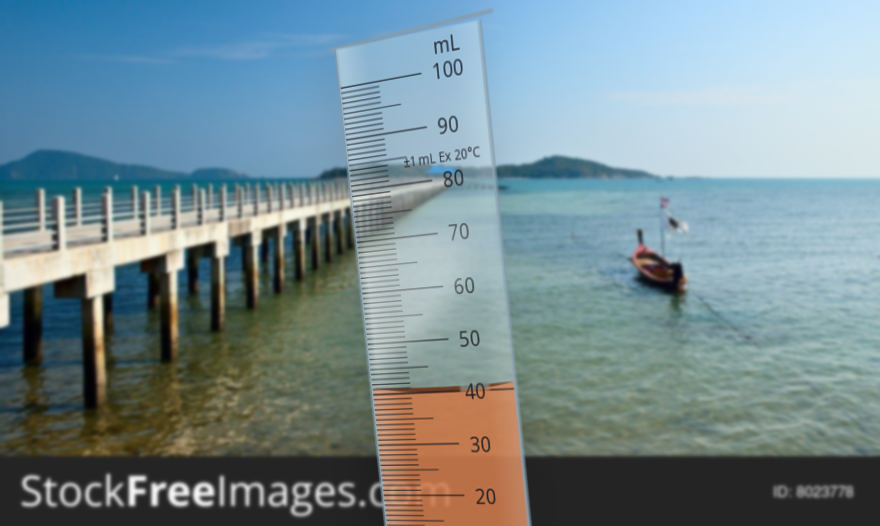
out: 40 mL
